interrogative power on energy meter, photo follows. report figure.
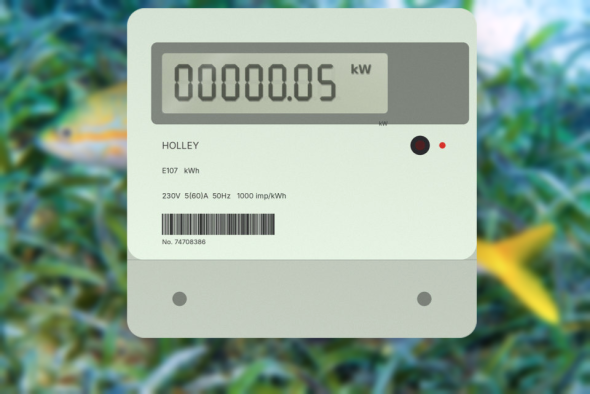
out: 0.05 kW
